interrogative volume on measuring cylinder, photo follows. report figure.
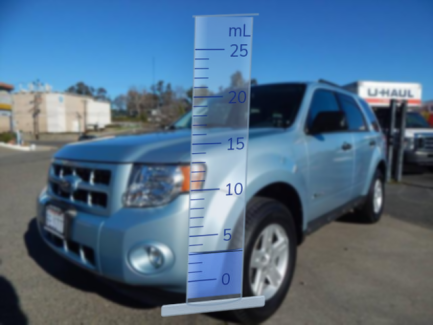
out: 3 mL
